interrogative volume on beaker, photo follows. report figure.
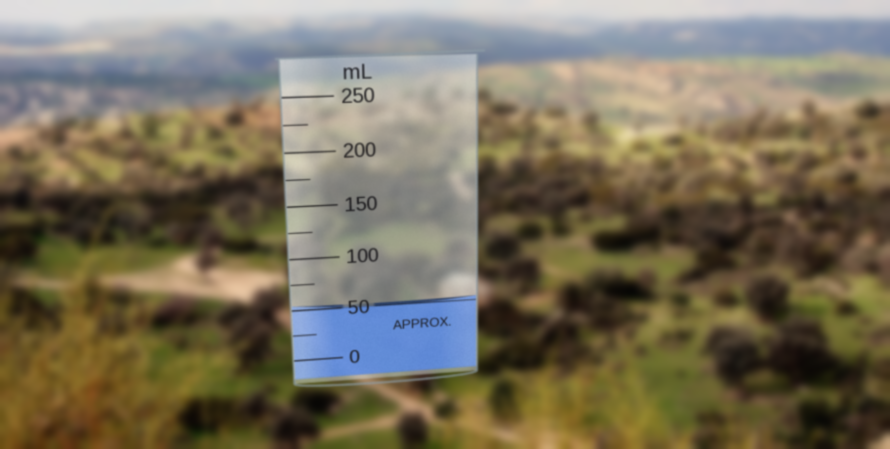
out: 50 mL
